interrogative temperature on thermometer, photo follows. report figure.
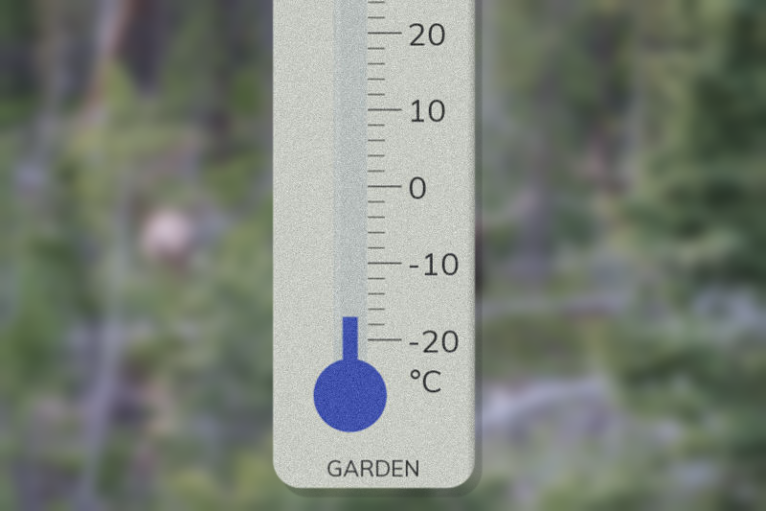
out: -17 °C
